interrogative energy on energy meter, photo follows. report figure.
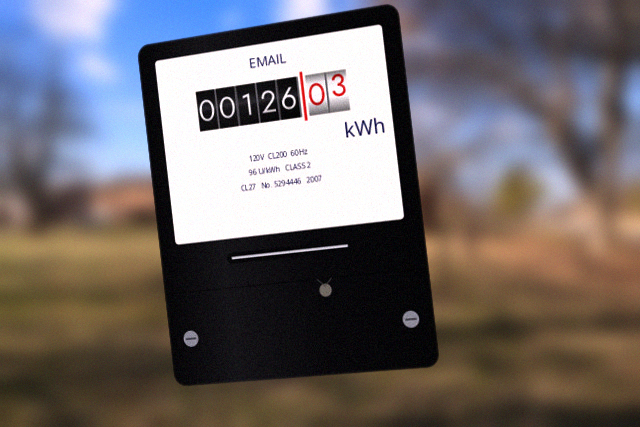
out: 126.03 kWh
